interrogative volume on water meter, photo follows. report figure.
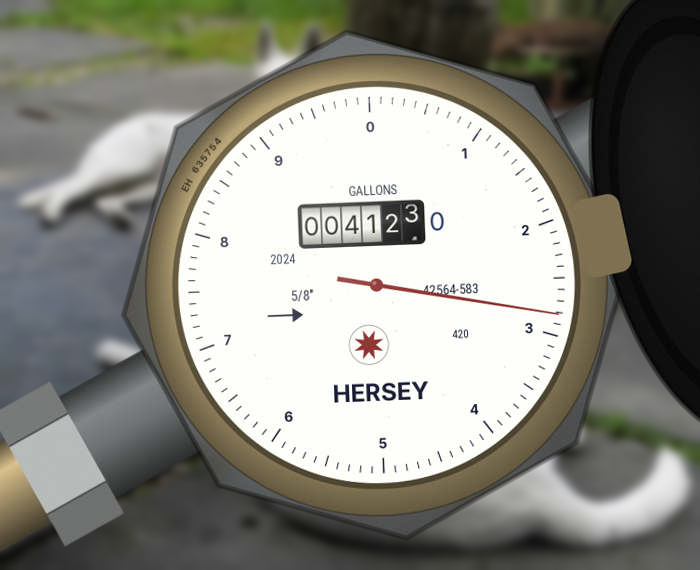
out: 41232.8 gal
